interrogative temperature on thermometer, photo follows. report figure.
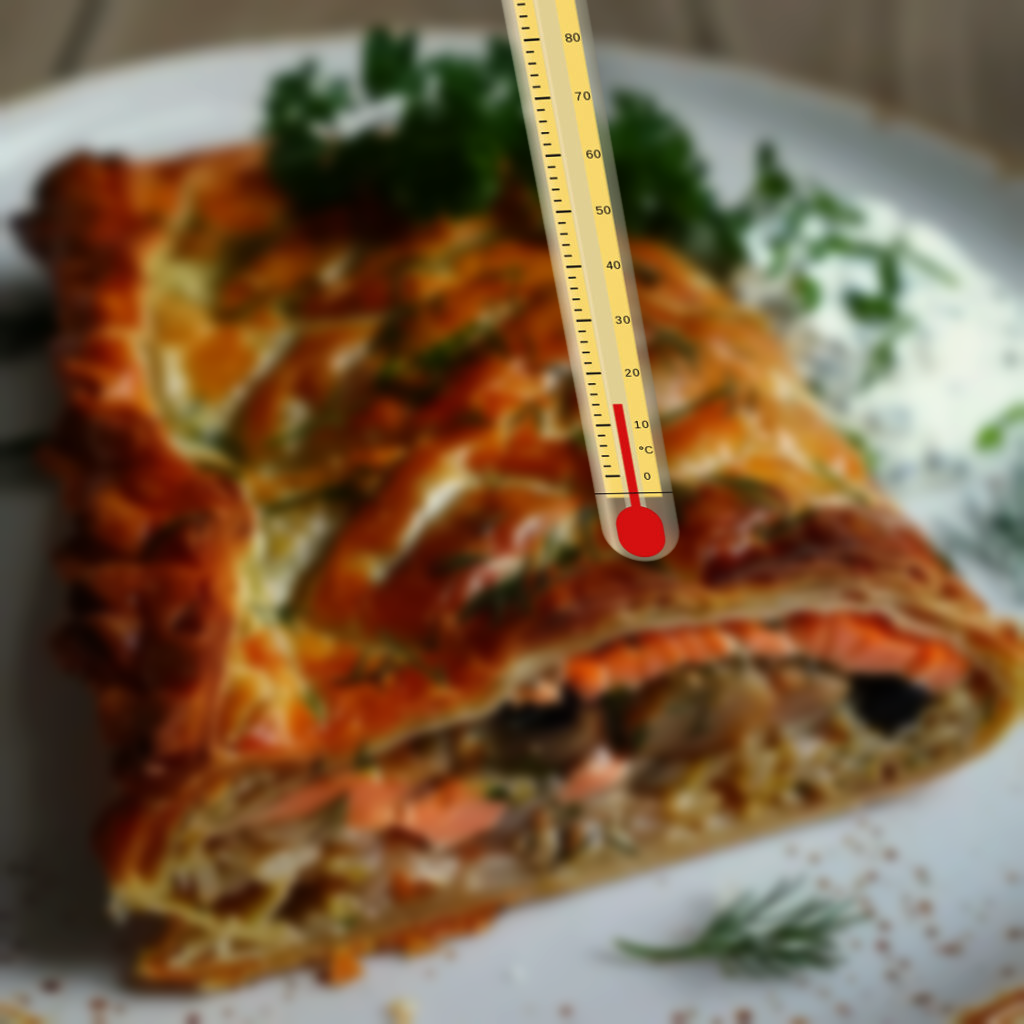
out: 14 °C
